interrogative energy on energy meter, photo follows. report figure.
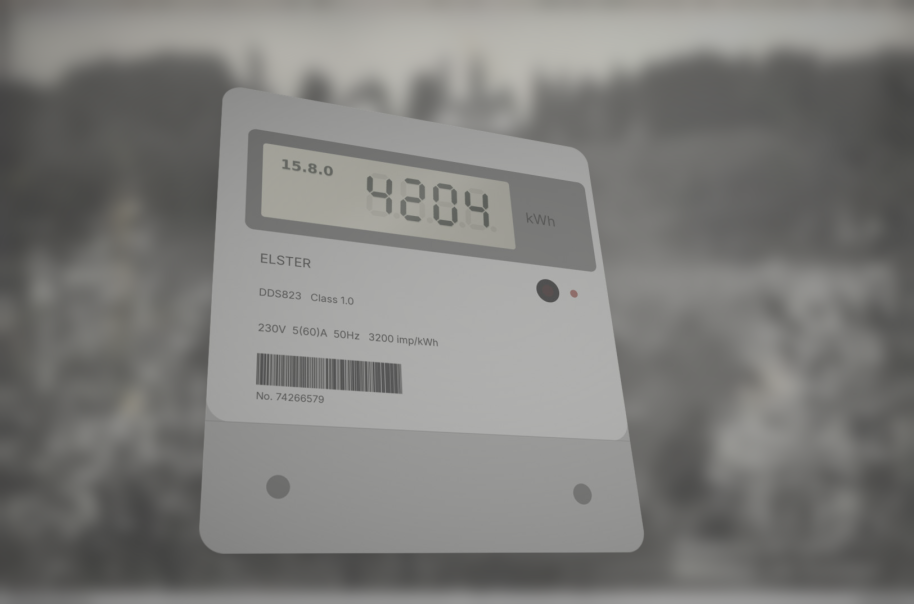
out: 4204 kWh
